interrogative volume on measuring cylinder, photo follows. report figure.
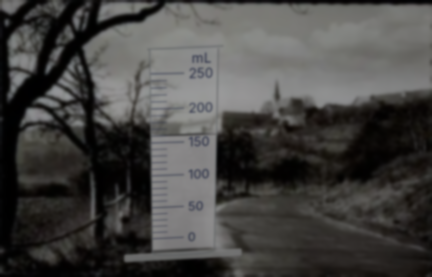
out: 160 mL
